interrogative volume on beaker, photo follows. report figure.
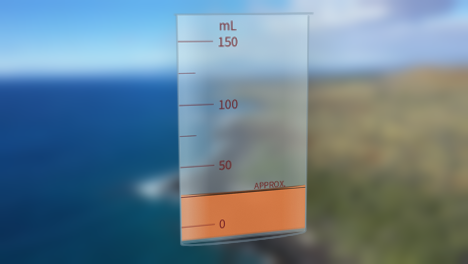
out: 25 mL
